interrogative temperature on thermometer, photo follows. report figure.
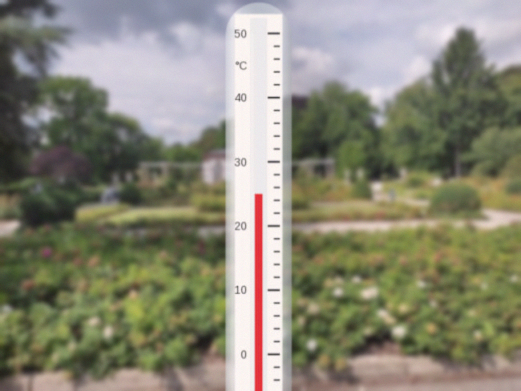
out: 25 °C
